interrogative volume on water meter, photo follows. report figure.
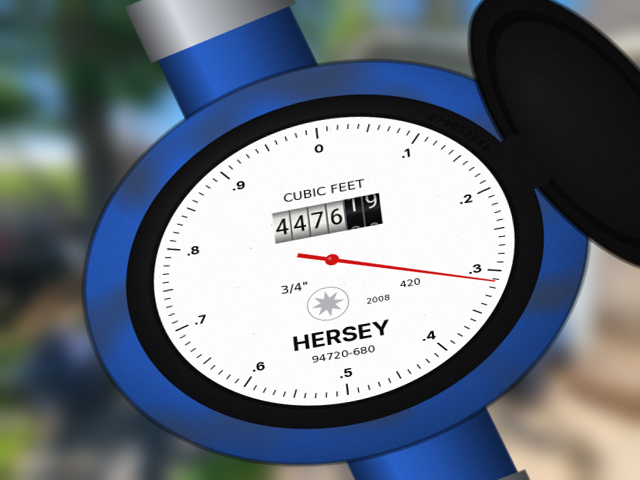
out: 447619.31 ft³
